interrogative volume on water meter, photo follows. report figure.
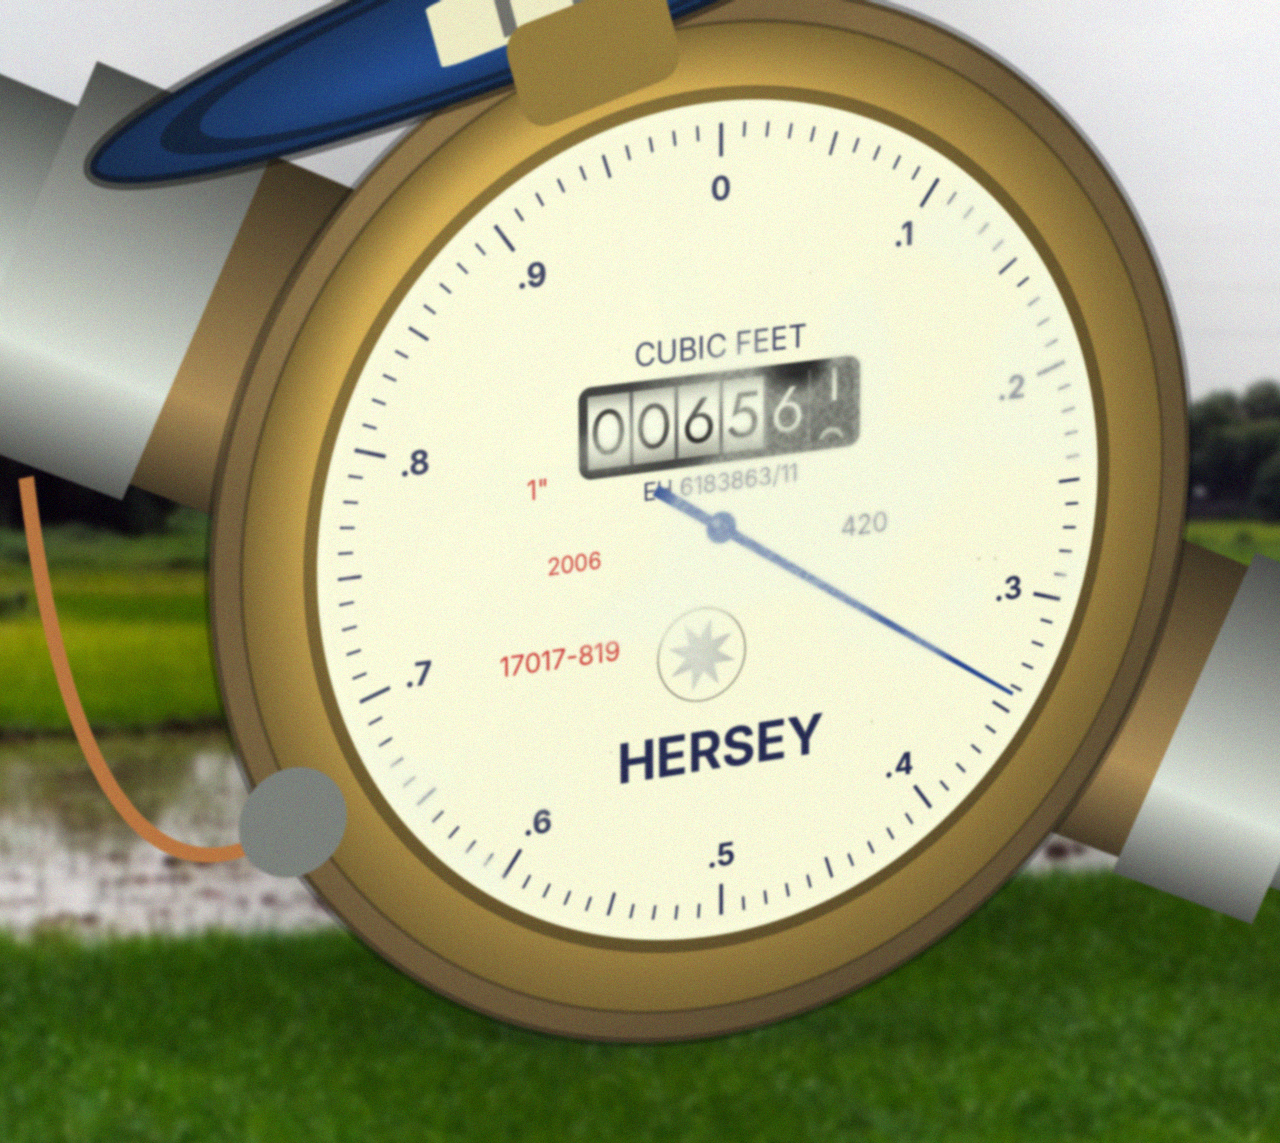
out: 6561.34 ft³
